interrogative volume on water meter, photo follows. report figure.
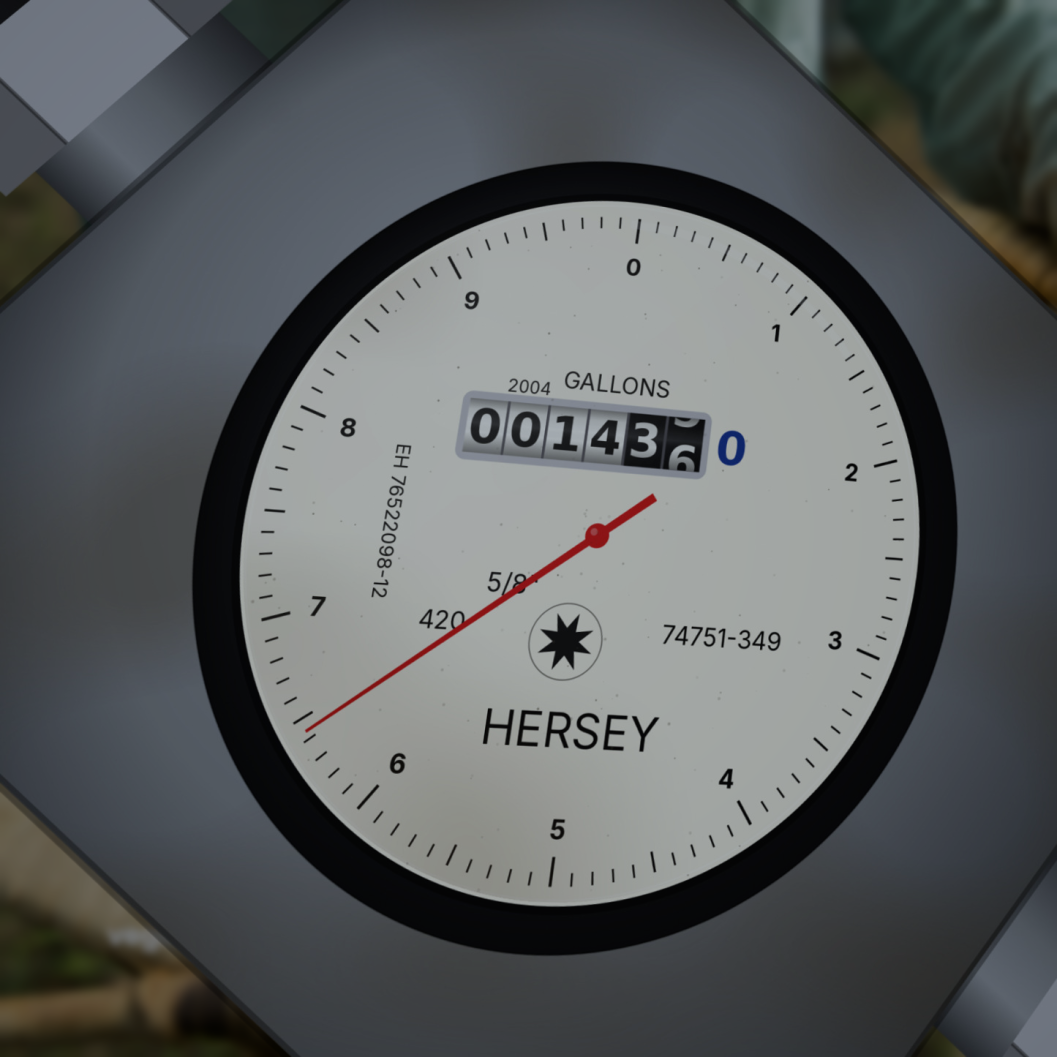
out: 14356.4 gal
